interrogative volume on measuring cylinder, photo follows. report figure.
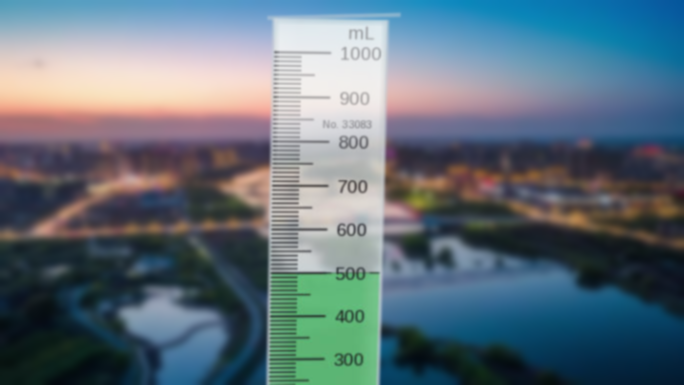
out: 500 mL
